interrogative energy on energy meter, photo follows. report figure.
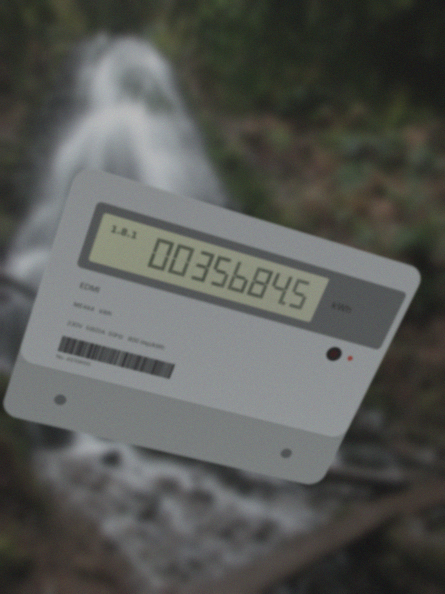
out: 35684.5 kWh
